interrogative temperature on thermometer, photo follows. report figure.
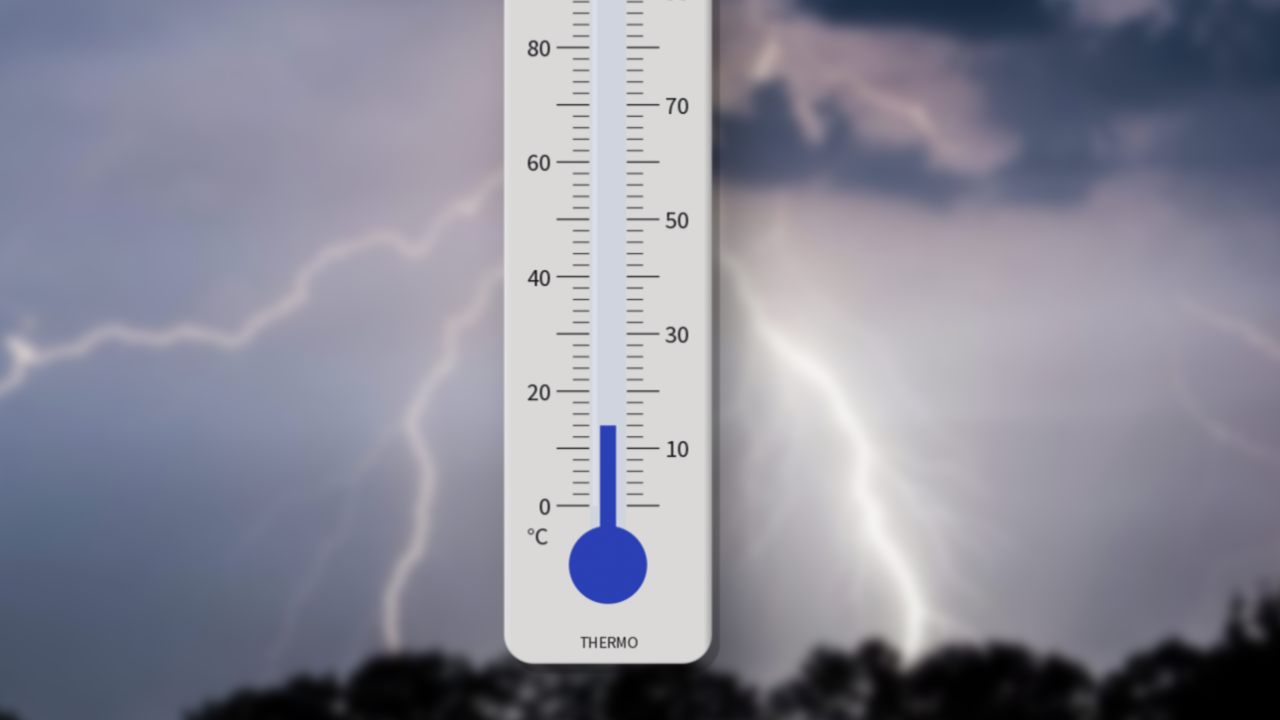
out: 14 °C
